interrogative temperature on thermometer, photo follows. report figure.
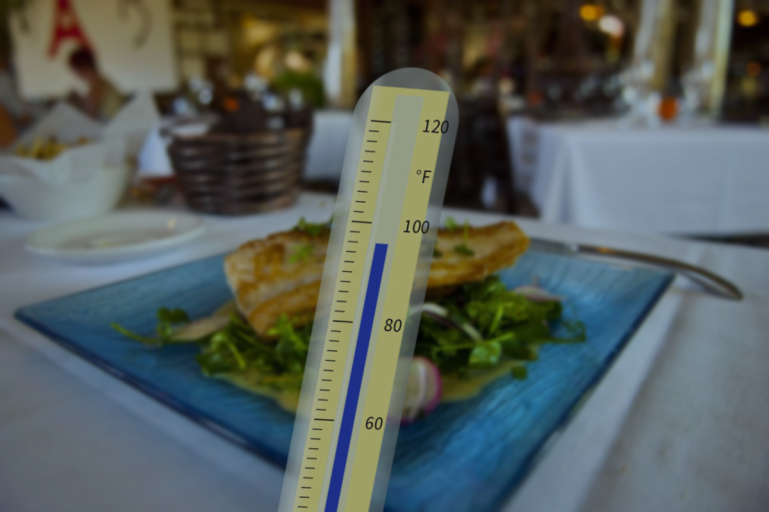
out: 96 °F
